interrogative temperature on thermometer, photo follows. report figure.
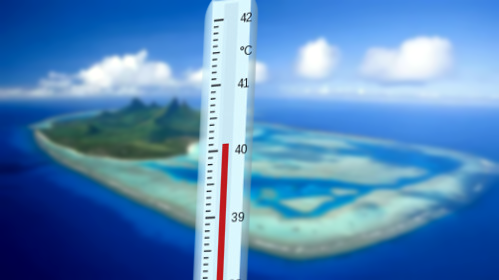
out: 40.1 °C
